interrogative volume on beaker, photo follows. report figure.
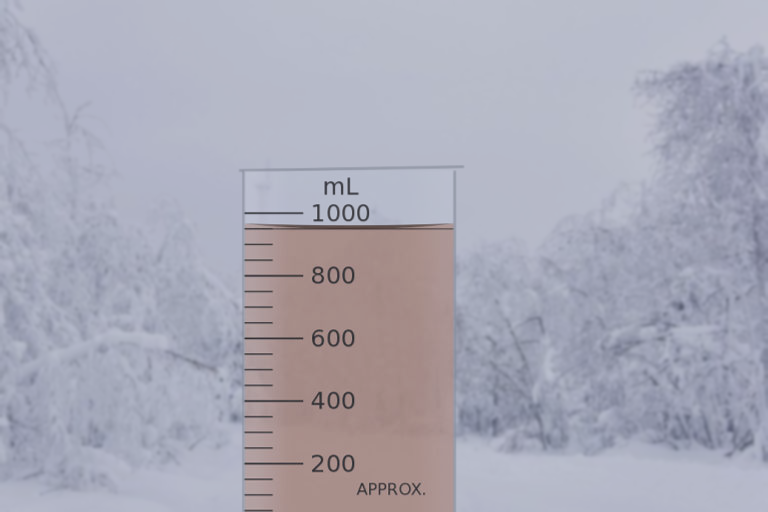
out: 950 mL
